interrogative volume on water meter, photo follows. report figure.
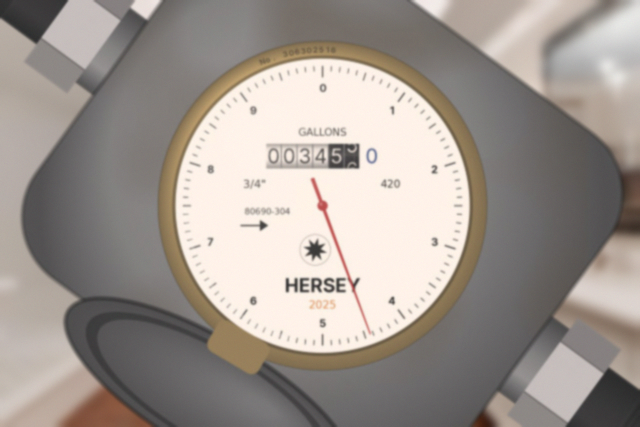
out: 34554.4 gal
